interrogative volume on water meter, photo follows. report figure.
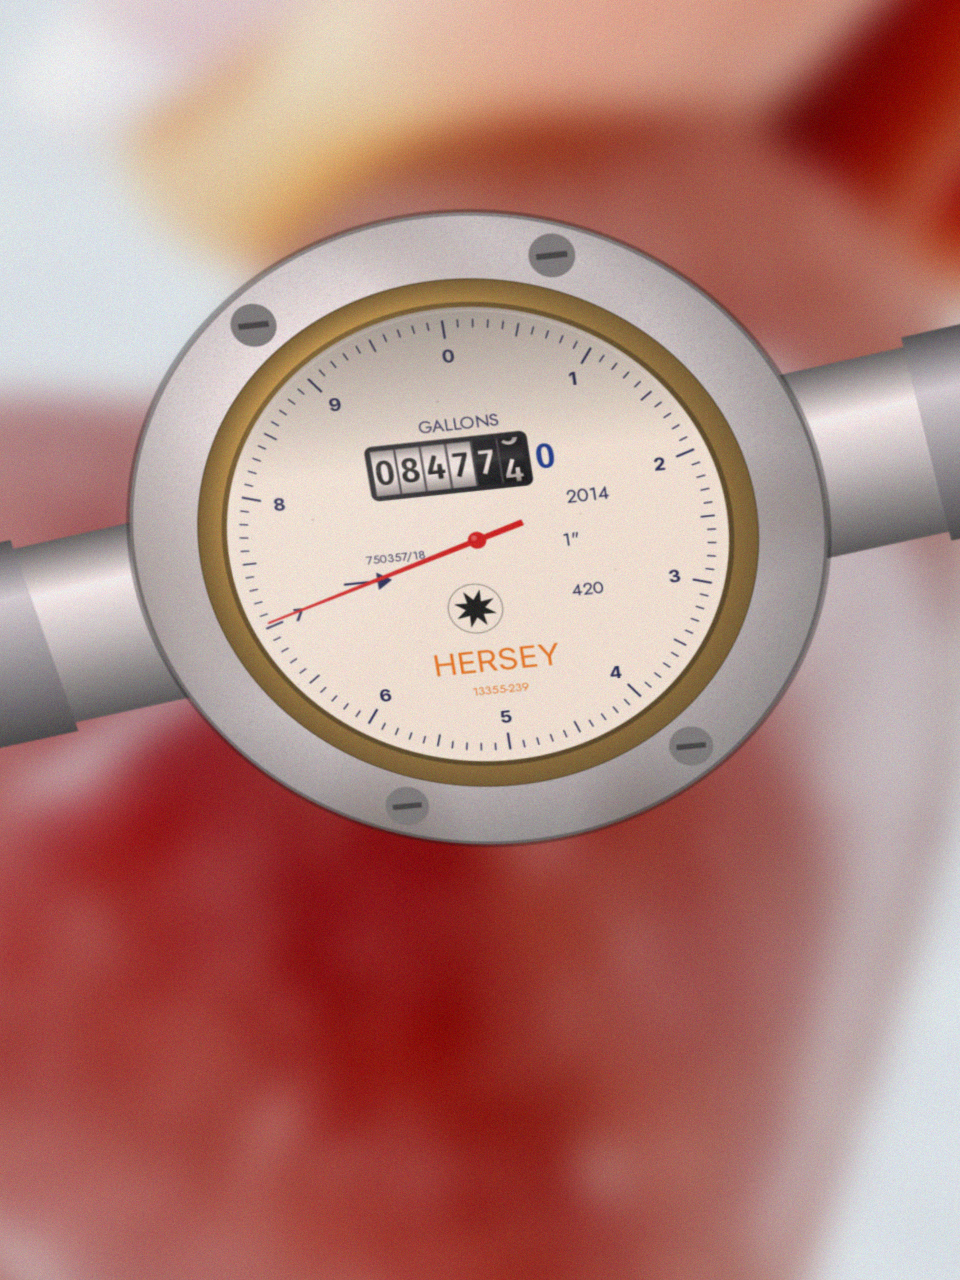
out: 847737.0 gal
